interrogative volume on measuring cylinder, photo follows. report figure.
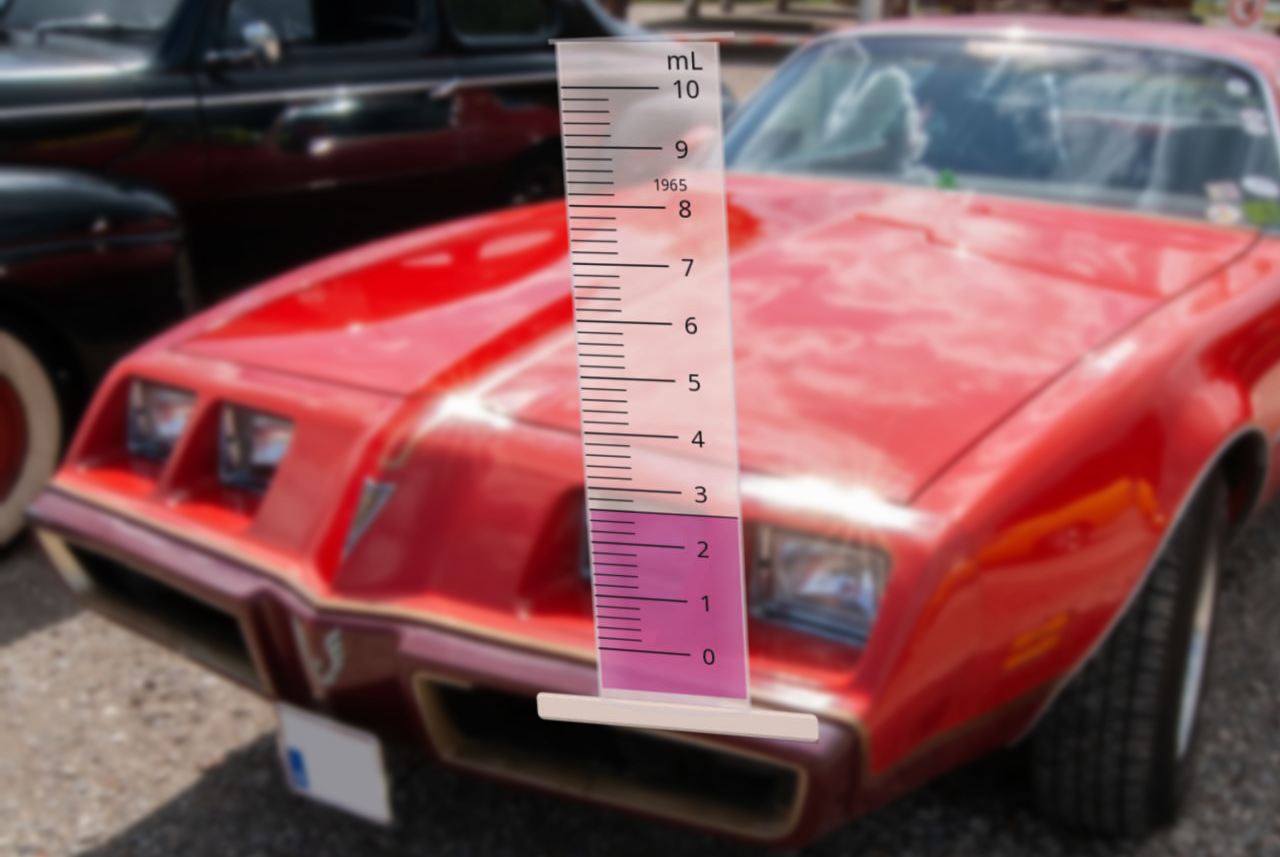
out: 2.6 mL
